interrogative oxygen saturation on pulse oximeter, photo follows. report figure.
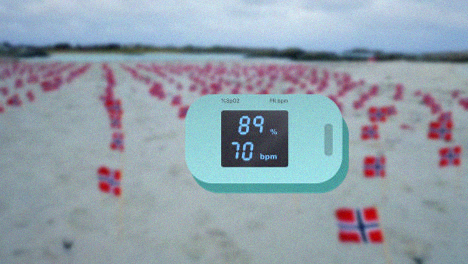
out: 89 %
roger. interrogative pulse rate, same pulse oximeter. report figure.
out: 70 bpm
